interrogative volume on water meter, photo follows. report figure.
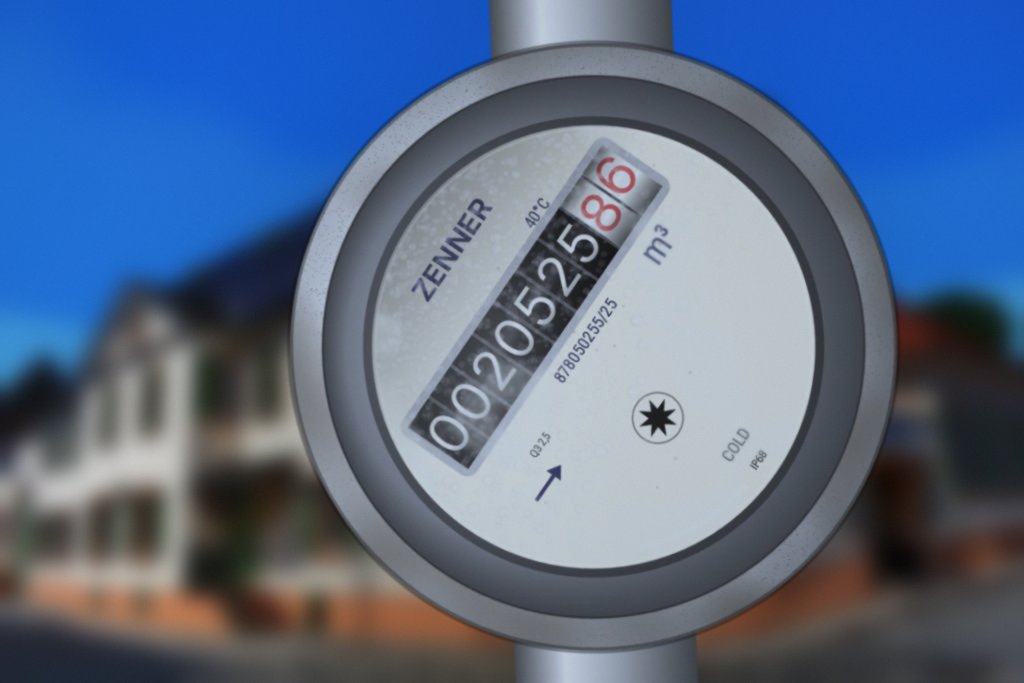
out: 20525.86 m³
